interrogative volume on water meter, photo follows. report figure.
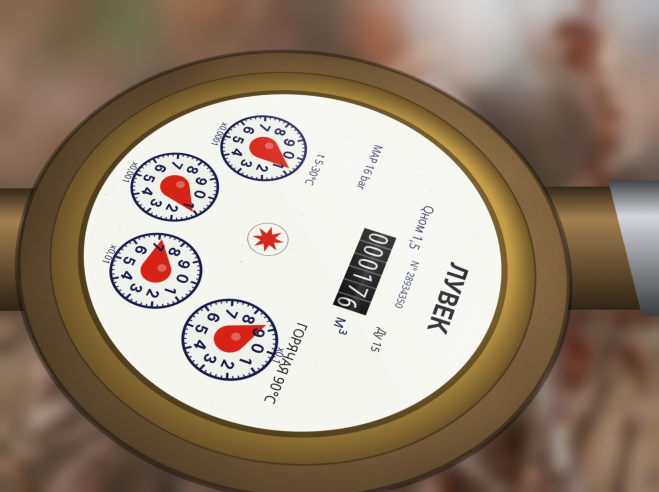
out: 175.8710 m³
